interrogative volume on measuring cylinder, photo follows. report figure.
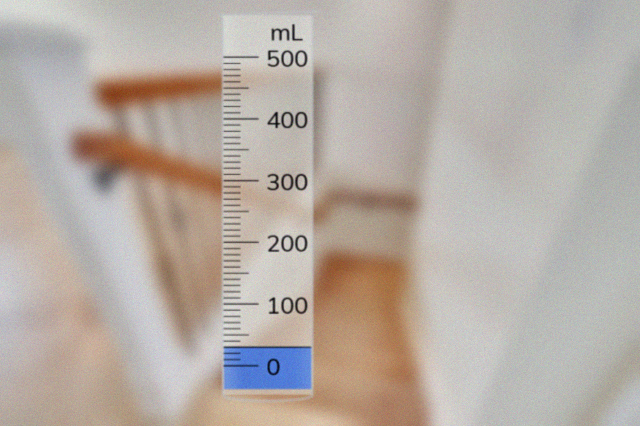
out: 30 mL
